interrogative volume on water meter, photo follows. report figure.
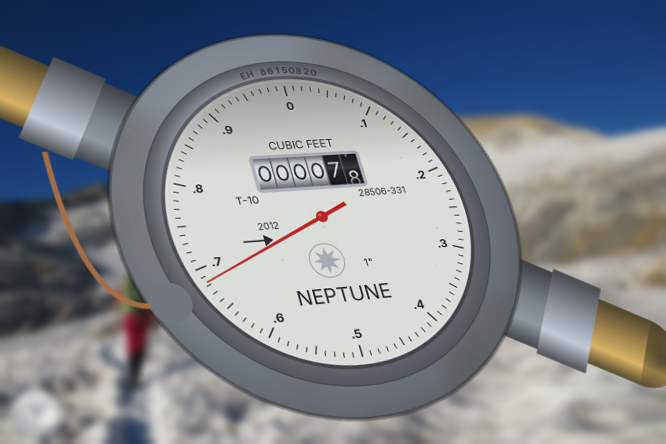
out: 77.68 ft³
